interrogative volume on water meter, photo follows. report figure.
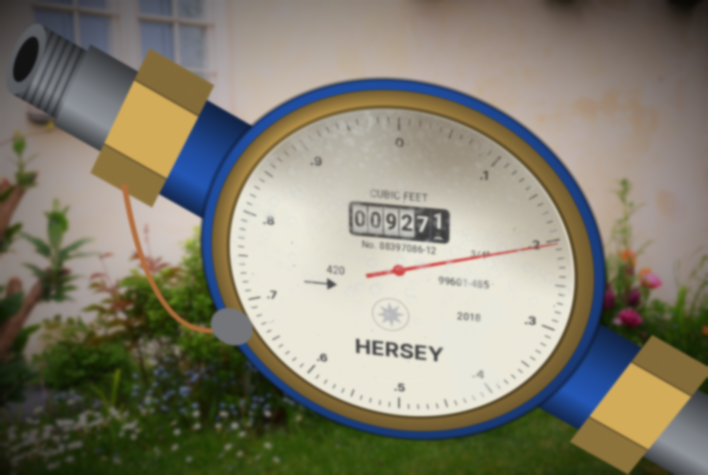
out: 9271.20 ft³
